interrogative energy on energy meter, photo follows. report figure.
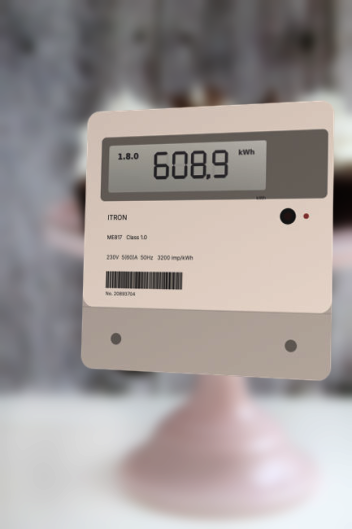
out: 608.9 kWh
